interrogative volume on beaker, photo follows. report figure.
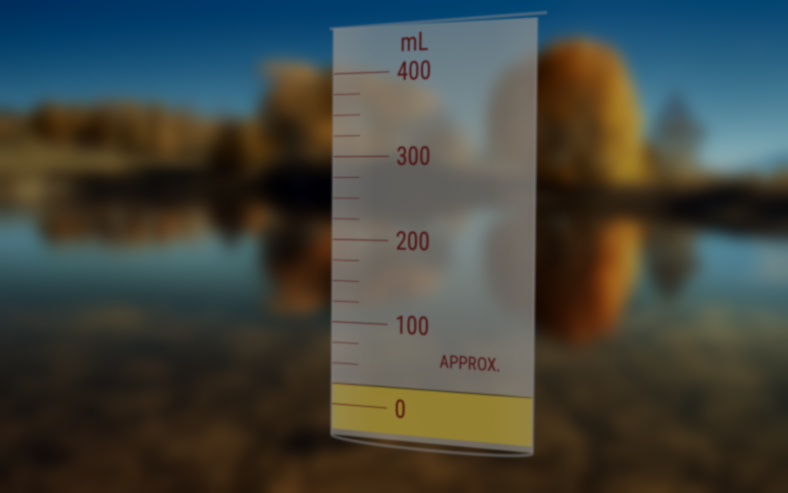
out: 25 mL
